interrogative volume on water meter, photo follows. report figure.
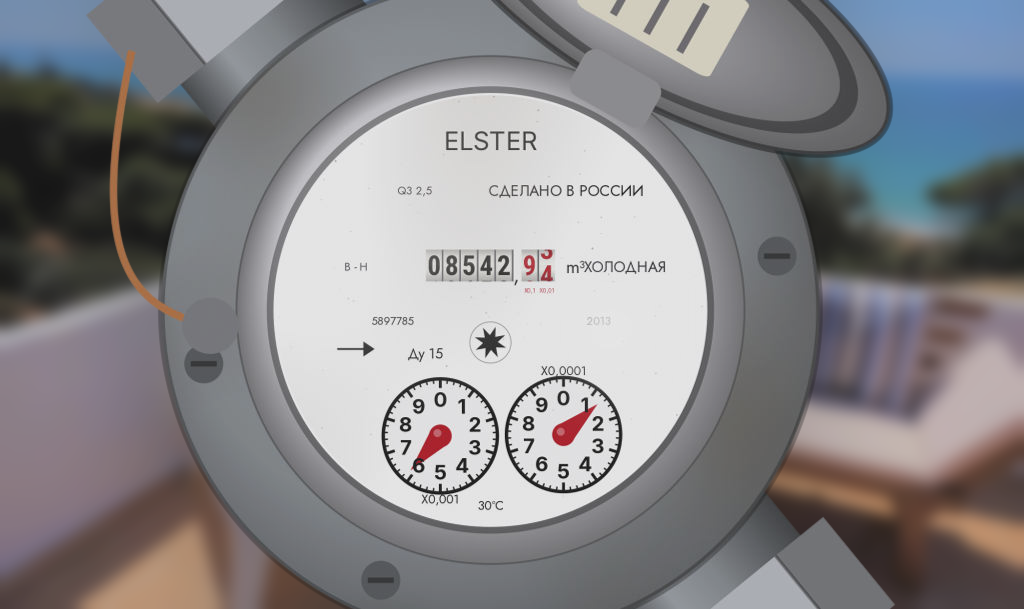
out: 8542.9361 m³
